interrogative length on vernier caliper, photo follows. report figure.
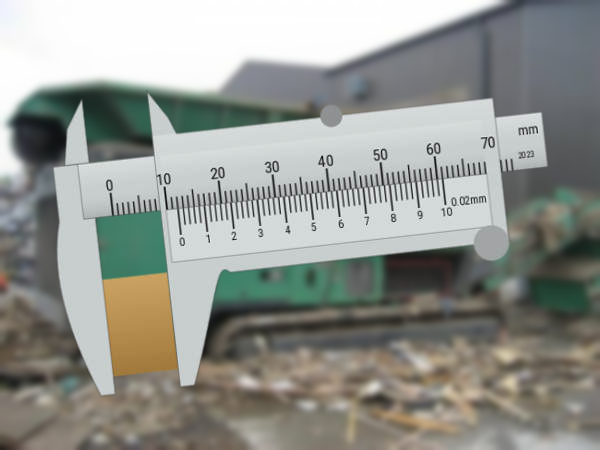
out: 12.0 mm
